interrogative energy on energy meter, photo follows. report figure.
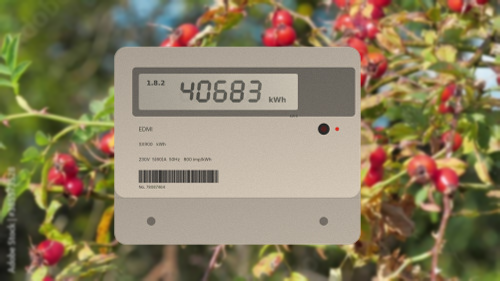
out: 40683 kWh
